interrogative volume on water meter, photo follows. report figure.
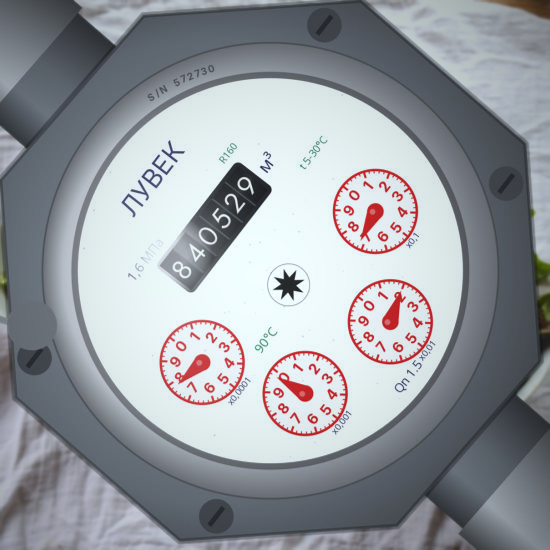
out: 840529.7197 m³
